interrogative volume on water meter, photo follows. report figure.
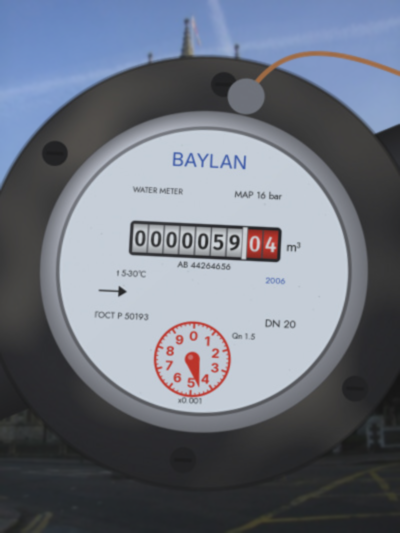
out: 59.044 m³
